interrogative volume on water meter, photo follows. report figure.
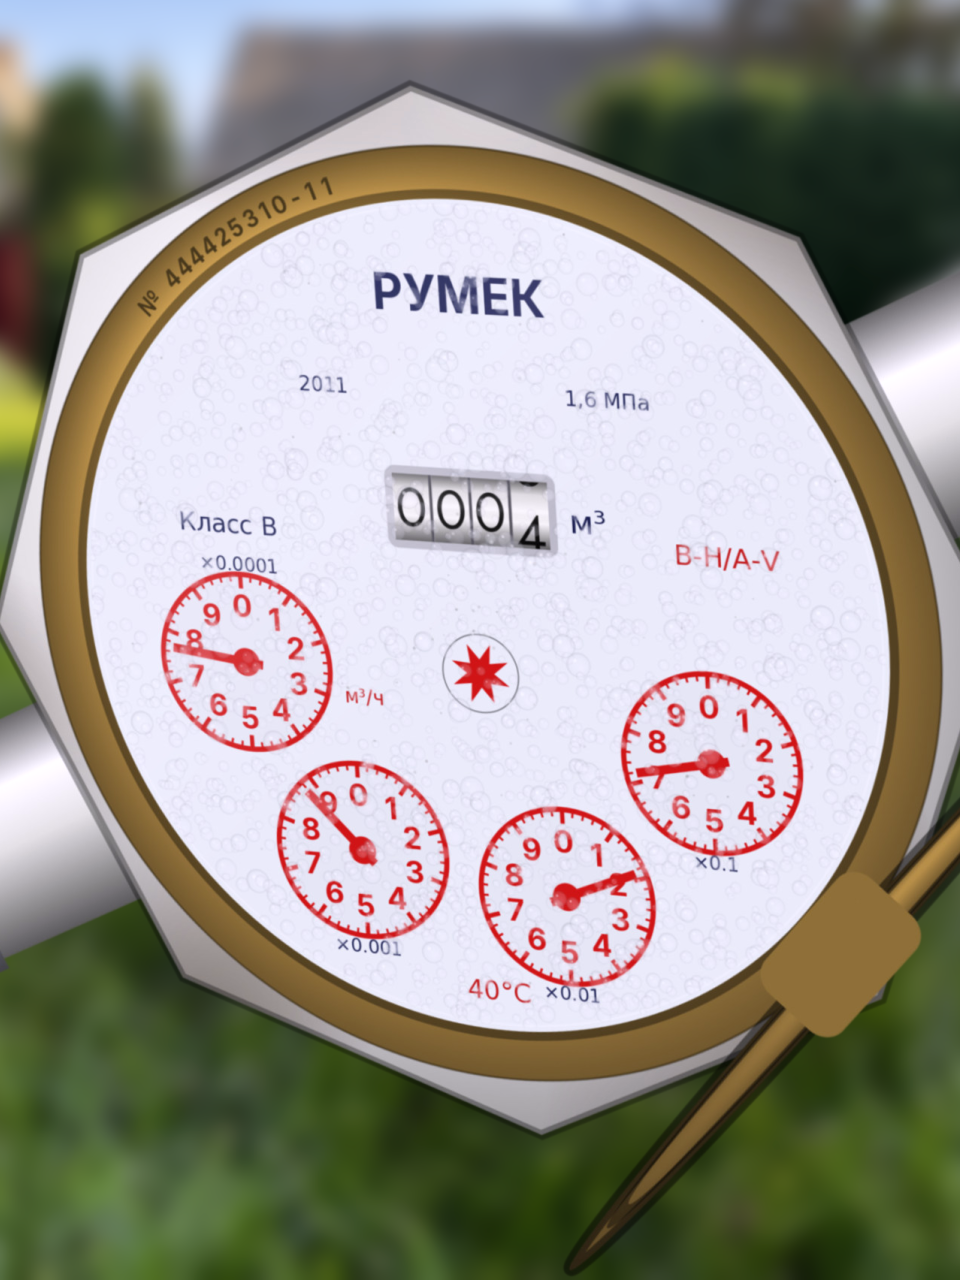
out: 3.7187 m³
